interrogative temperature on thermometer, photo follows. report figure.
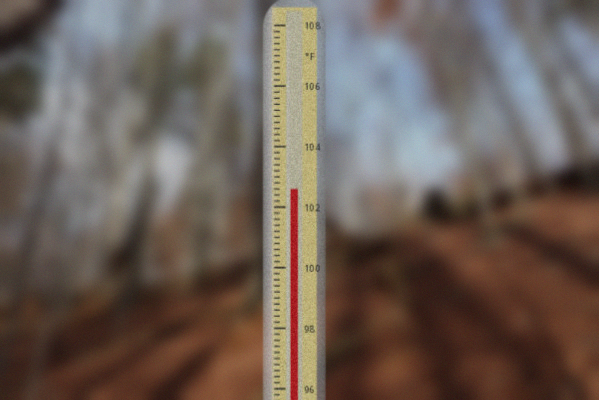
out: 102.6 °F
